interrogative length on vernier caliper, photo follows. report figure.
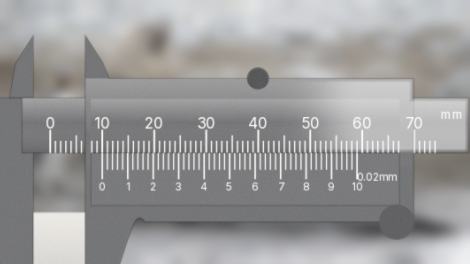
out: 10.0 mm
